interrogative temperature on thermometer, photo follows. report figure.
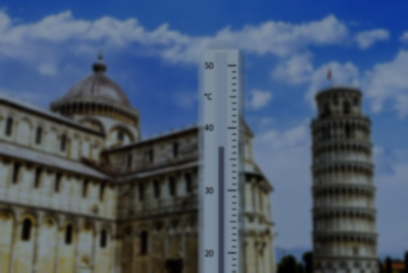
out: 37 °C
